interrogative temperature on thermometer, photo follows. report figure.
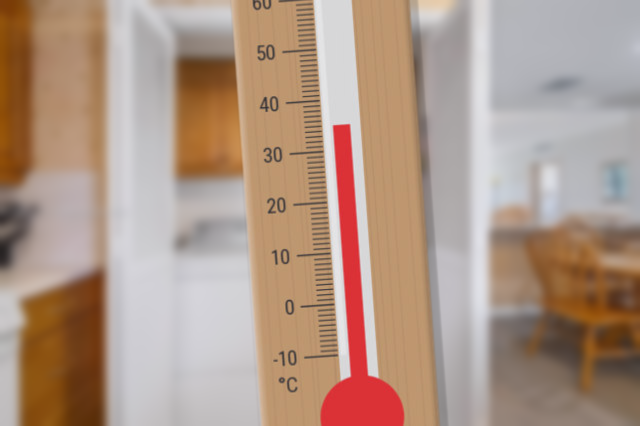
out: 35 °C
